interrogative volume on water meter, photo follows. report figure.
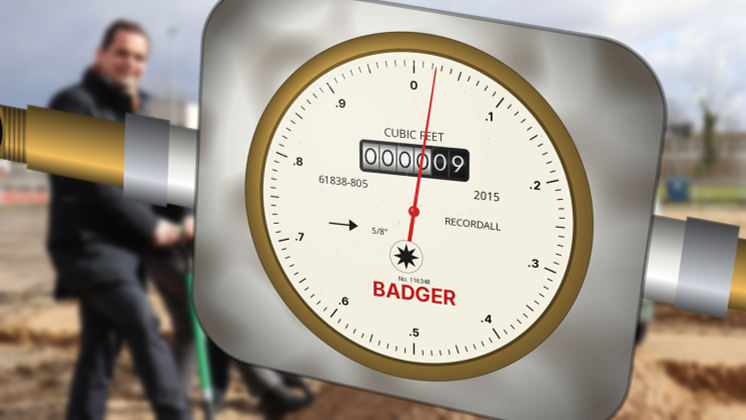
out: 9.02 ft³
